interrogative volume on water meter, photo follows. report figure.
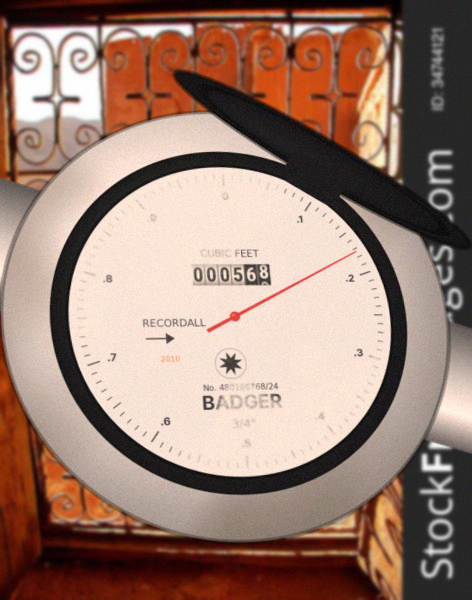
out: 568.17 ft³
